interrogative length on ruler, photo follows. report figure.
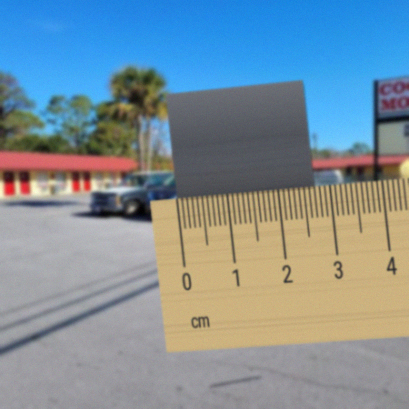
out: 2.7 cm
